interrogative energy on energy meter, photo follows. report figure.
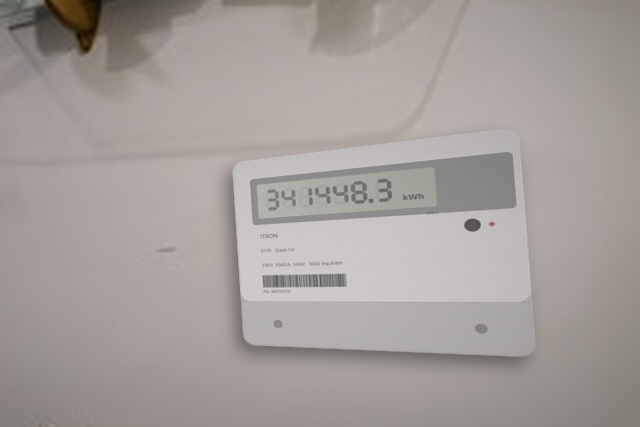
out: 341448.3 kWh
